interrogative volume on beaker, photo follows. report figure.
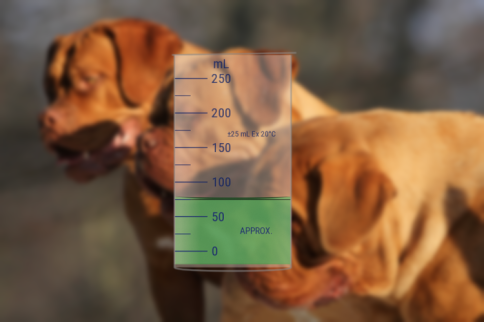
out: 75 mL
